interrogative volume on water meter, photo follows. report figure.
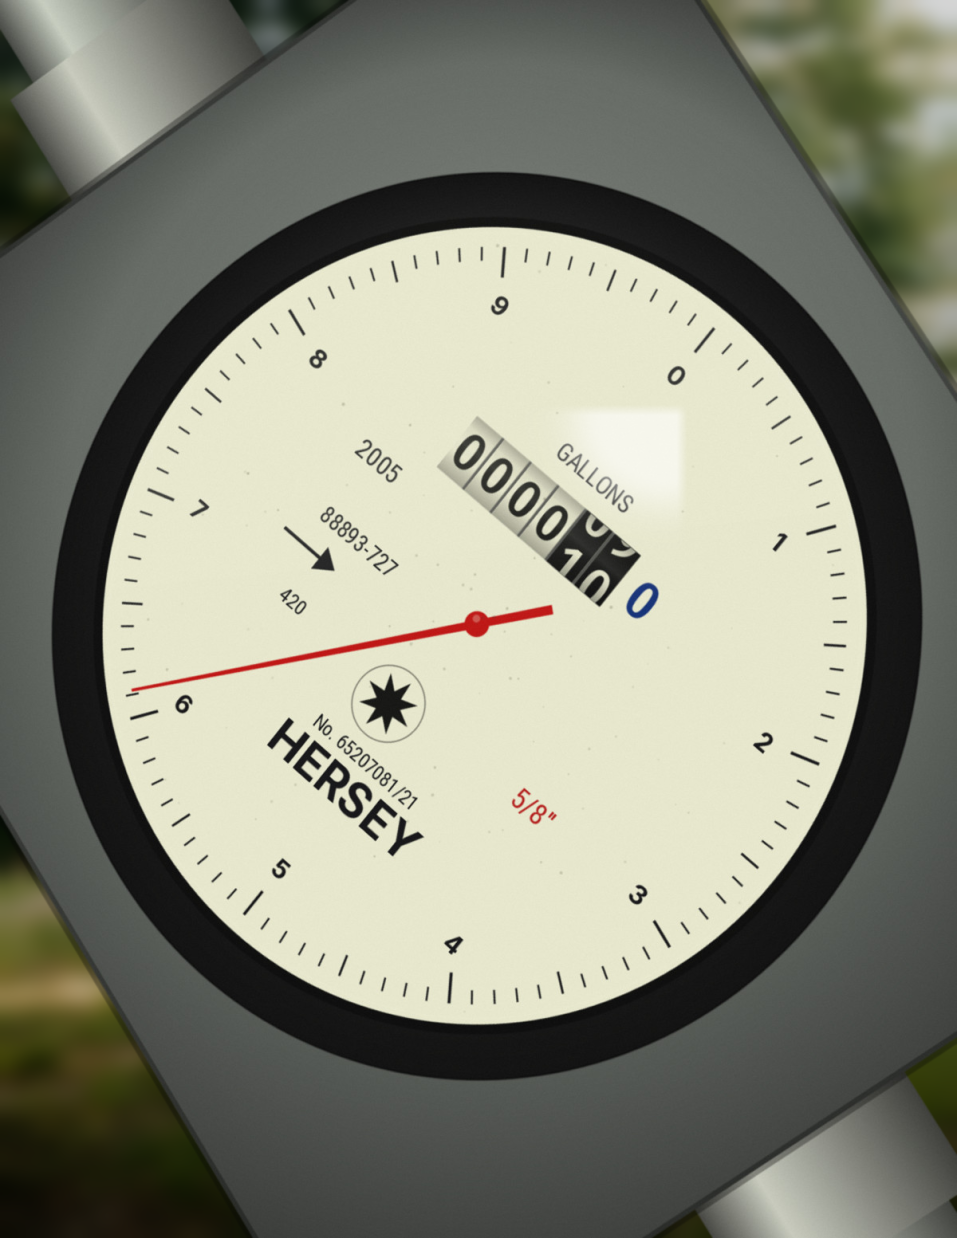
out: 96.1 gal
